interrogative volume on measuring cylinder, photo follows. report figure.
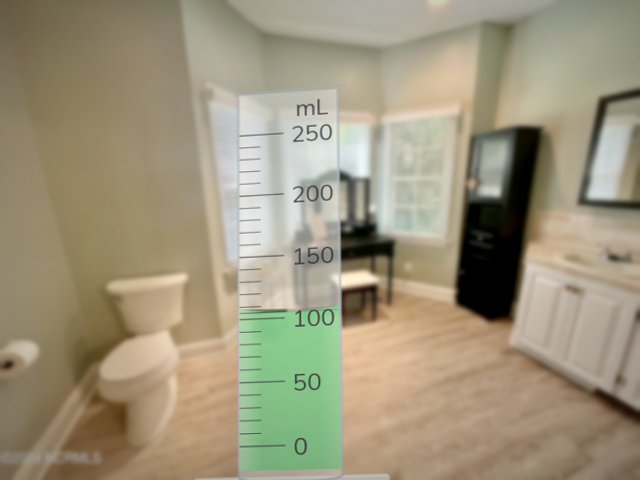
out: 105 mL
